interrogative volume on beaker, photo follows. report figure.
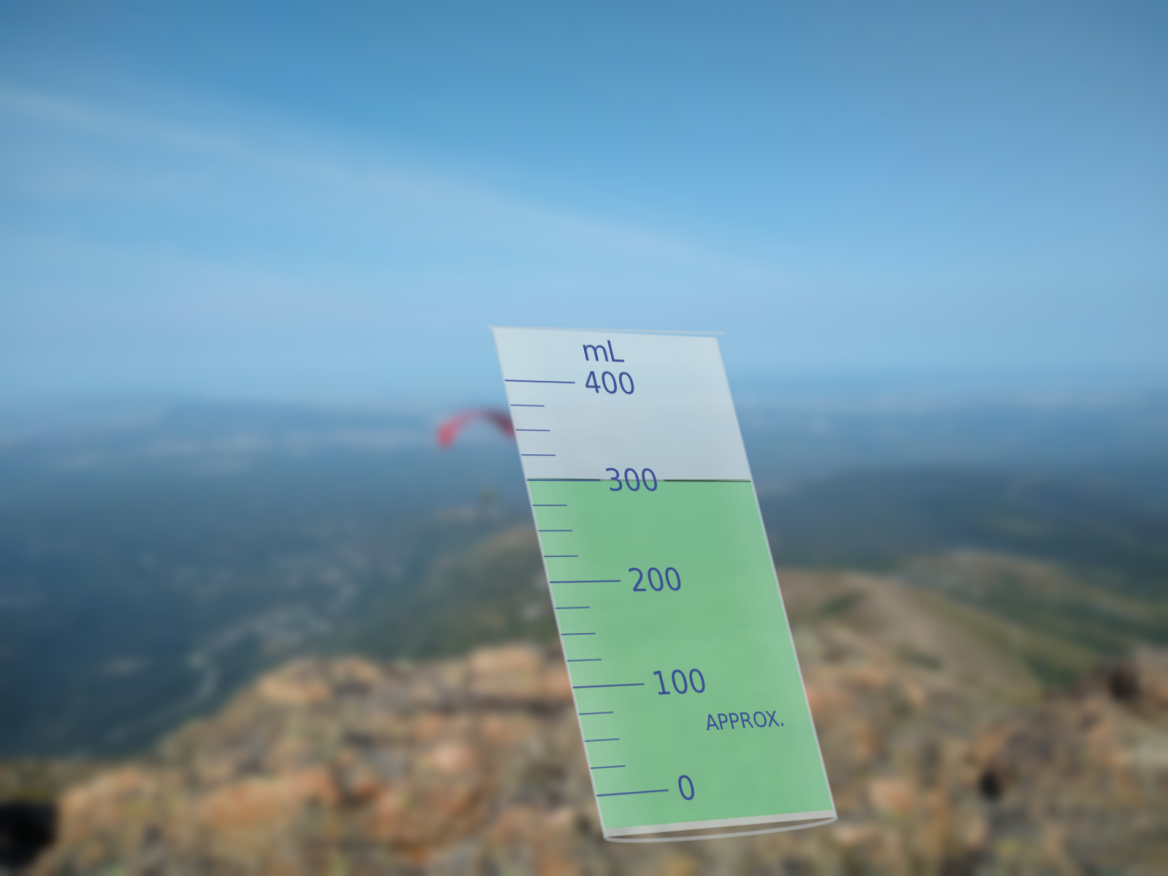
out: 300 mL
